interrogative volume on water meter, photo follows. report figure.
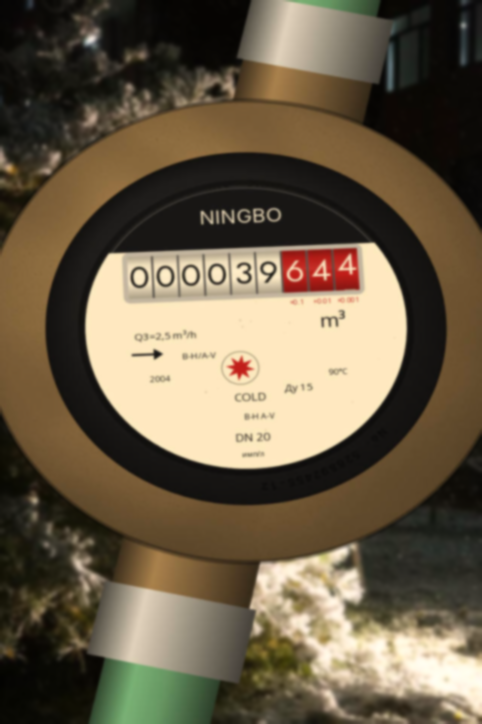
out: 39.644 m³
